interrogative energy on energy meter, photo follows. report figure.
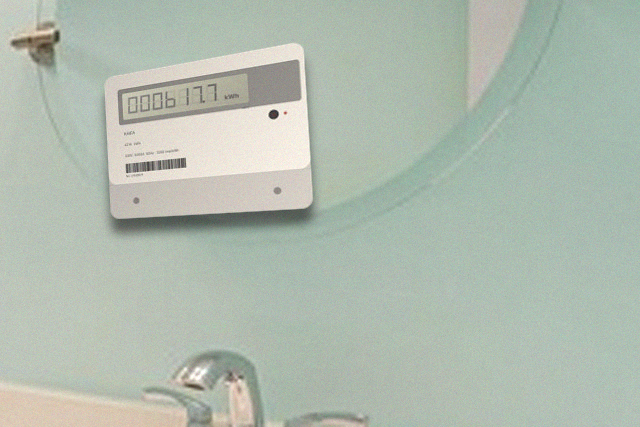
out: 617.7 kWh
